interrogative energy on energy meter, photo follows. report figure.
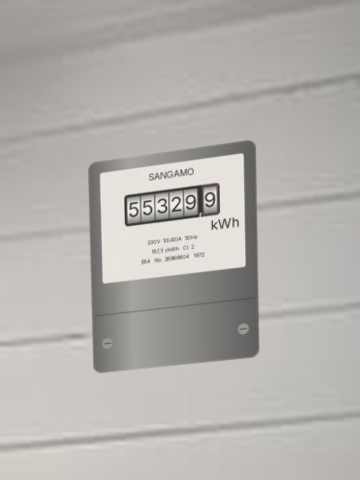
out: 55329.9 kWh
